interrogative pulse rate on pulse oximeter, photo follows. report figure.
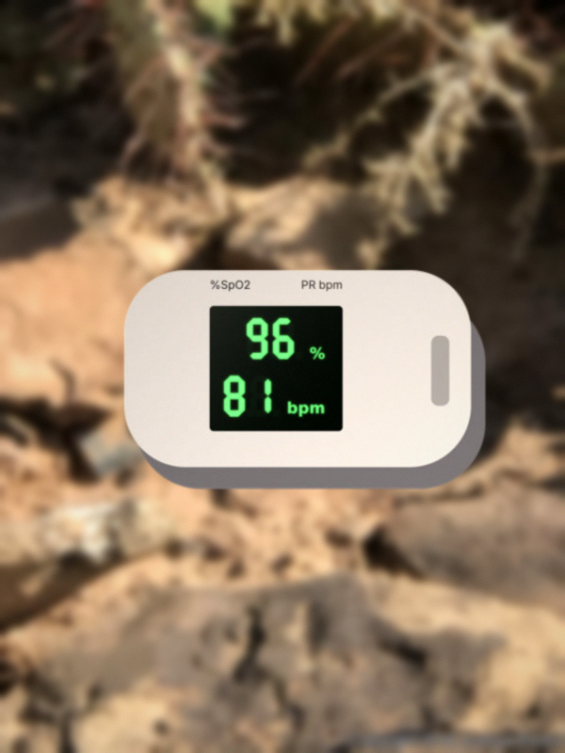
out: 81 bpm
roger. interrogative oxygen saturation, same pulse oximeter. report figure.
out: 96 %
